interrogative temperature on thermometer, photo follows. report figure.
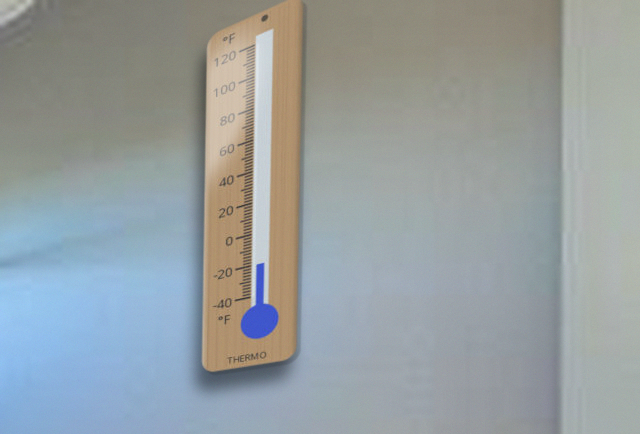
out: -20 °F
